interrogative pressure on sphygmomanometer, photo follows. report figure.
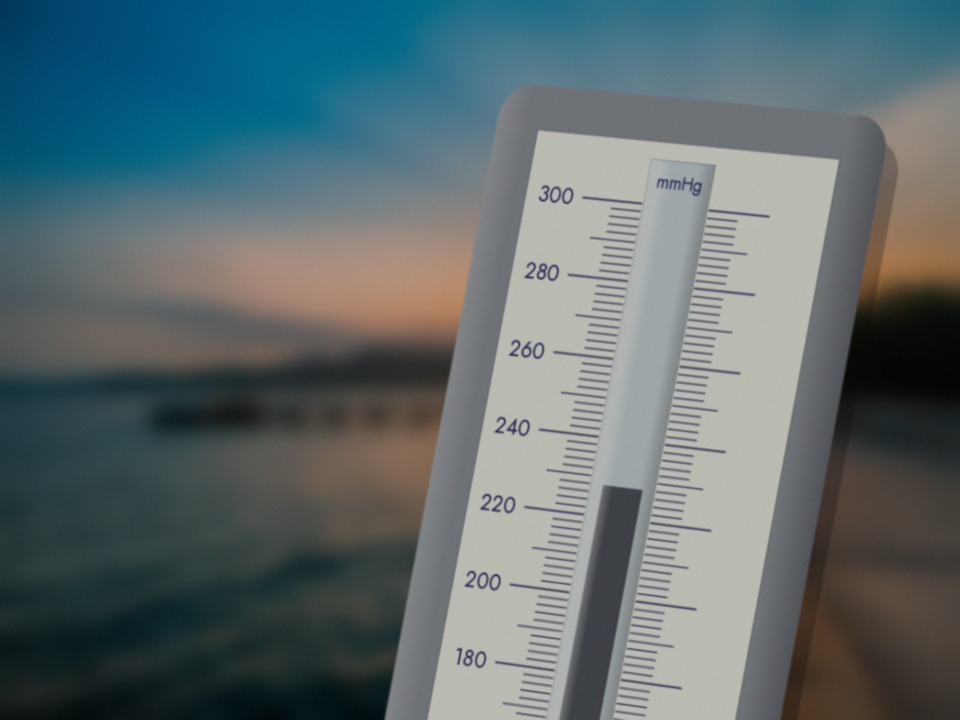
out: 228 mmHg
